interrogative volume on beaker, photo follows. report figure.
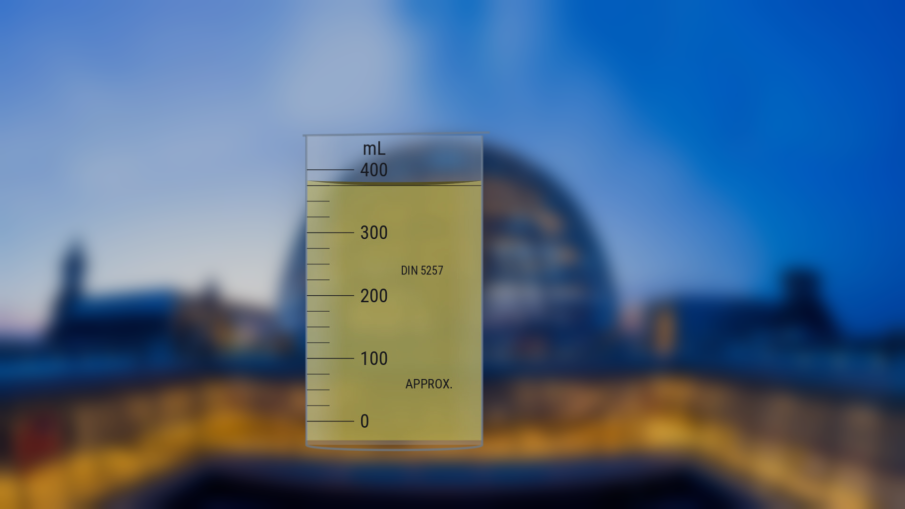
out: 375 mL
